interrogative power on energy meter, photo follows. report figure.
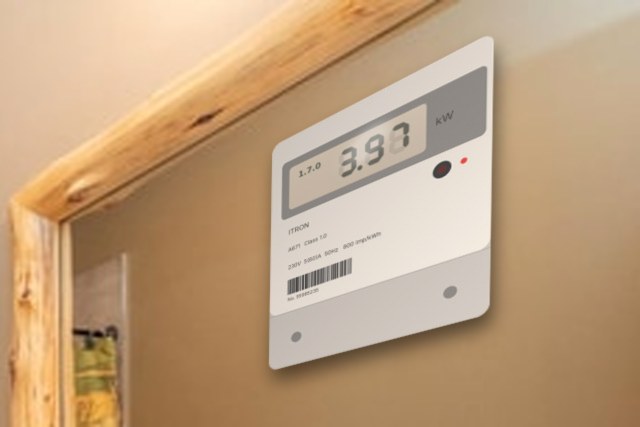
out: 3.97 kW
